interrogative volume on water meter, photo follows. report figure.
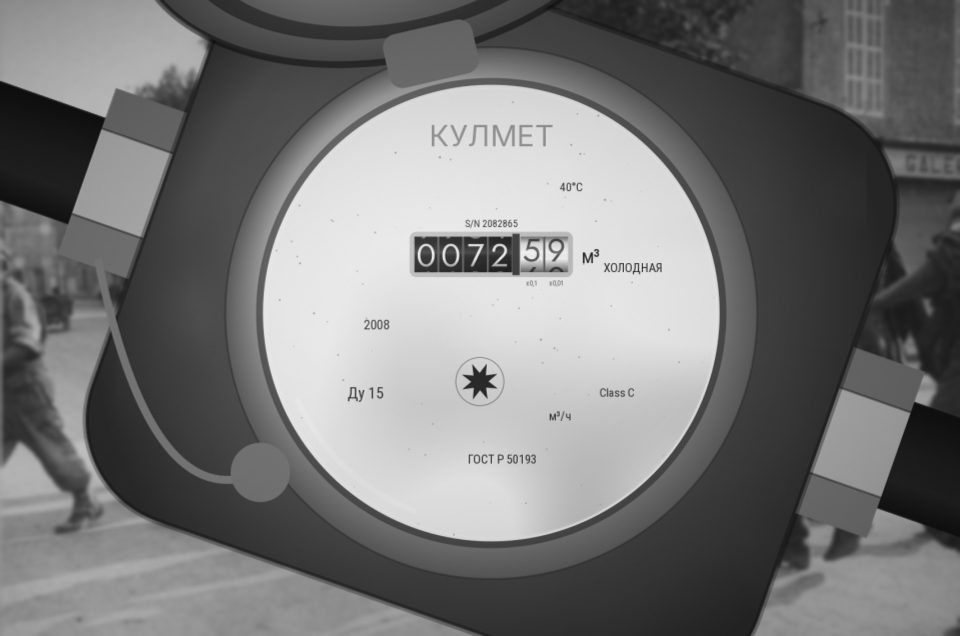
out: 72.59 m³
